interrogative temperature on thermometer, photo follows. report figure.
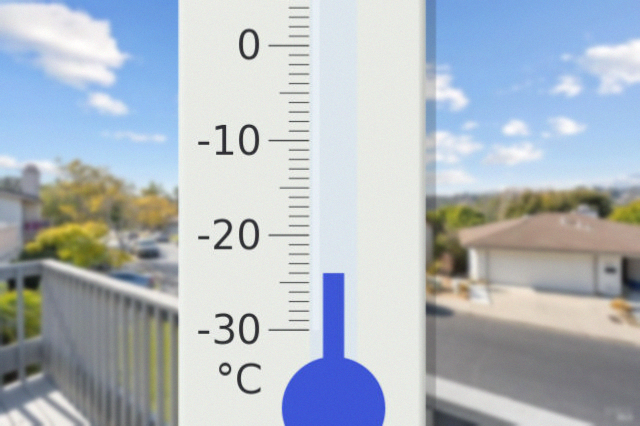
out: -24 °C
